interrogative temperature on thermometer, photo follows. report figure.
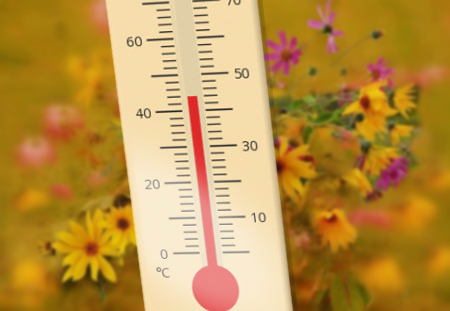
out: 44 °C
